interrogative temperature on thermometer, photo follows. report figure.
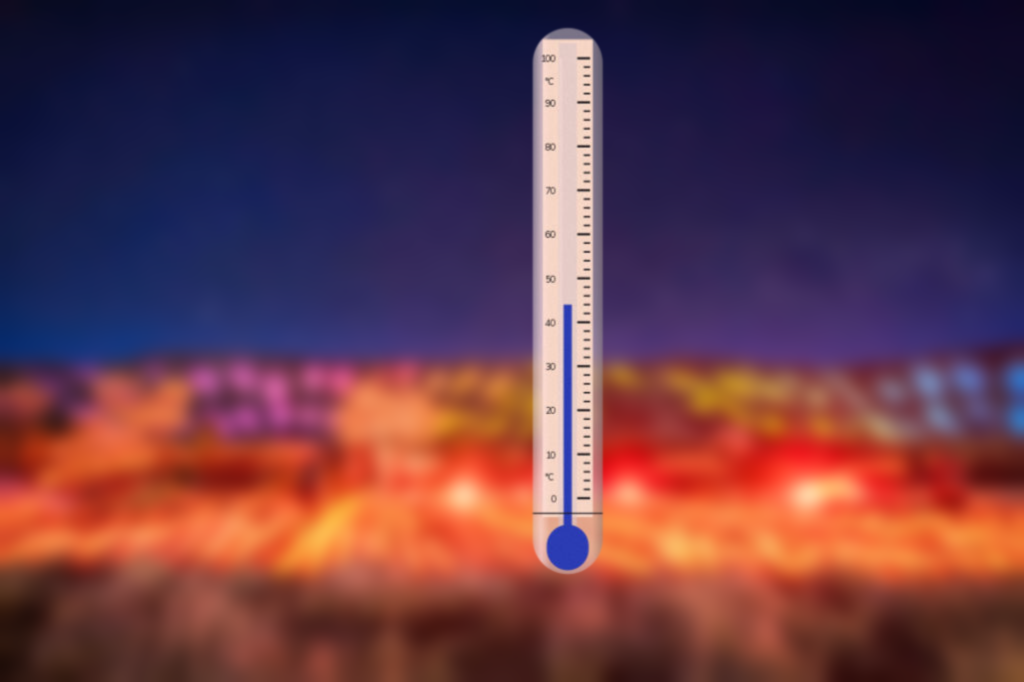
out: 44 °C
